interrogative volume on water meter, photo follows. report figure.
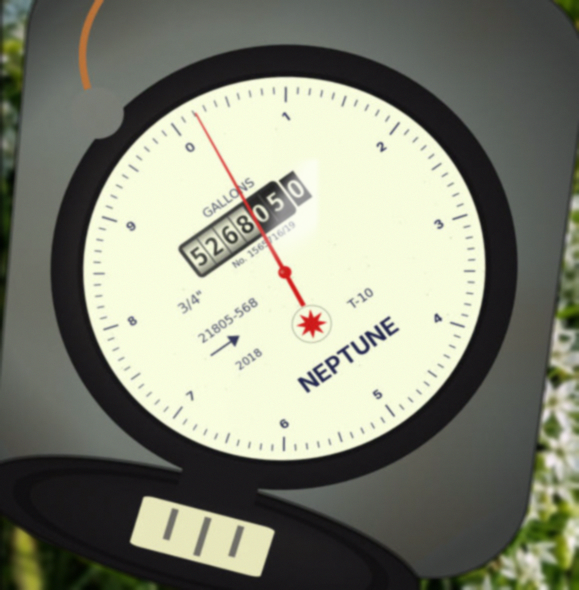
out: 5268050.2 gal
